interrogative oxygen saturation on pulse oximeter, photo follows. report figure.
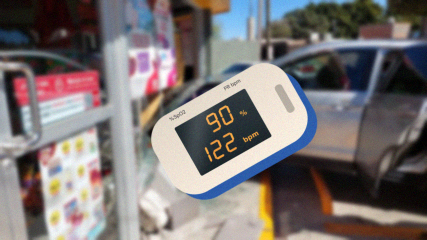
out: 90 %
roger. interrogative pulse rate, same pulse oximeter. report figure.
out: 122 bpm
